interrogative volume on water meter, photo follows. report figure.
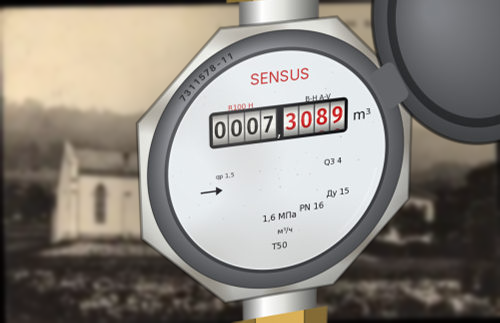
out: 7.3089 m³
